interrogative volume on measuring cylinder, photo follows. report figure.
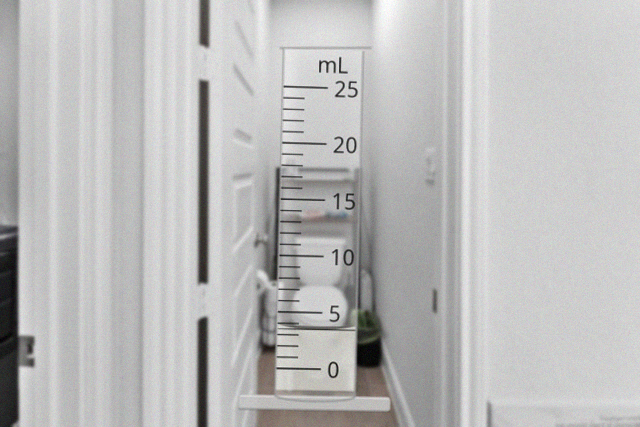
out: 3.5 mL
